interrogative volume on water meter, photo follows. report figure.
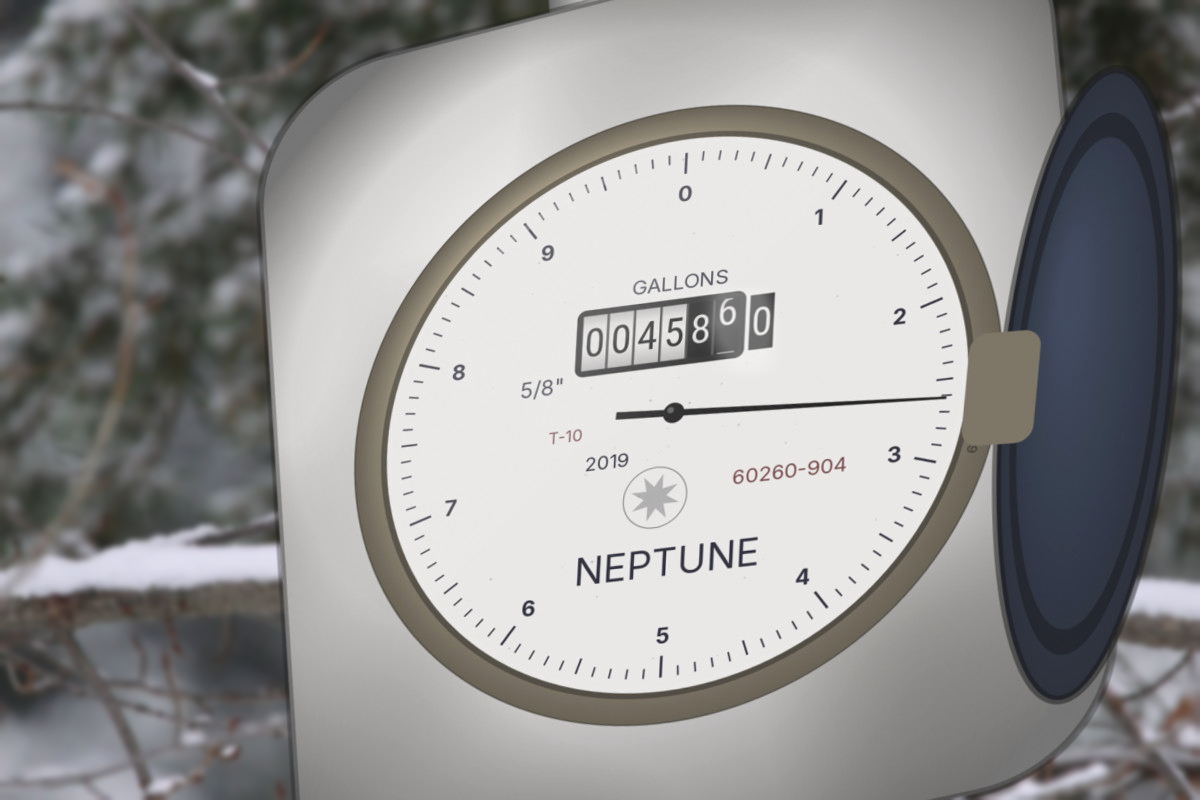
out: 45862.6 gal
